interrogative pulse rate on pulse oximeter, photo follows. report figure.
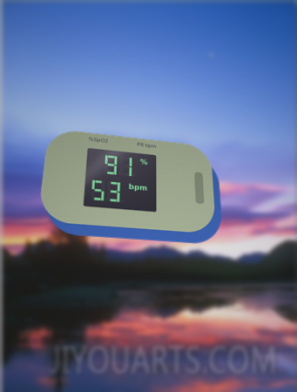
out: 53 bpm
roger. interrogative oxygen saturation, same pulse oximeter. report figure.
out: 91 %
